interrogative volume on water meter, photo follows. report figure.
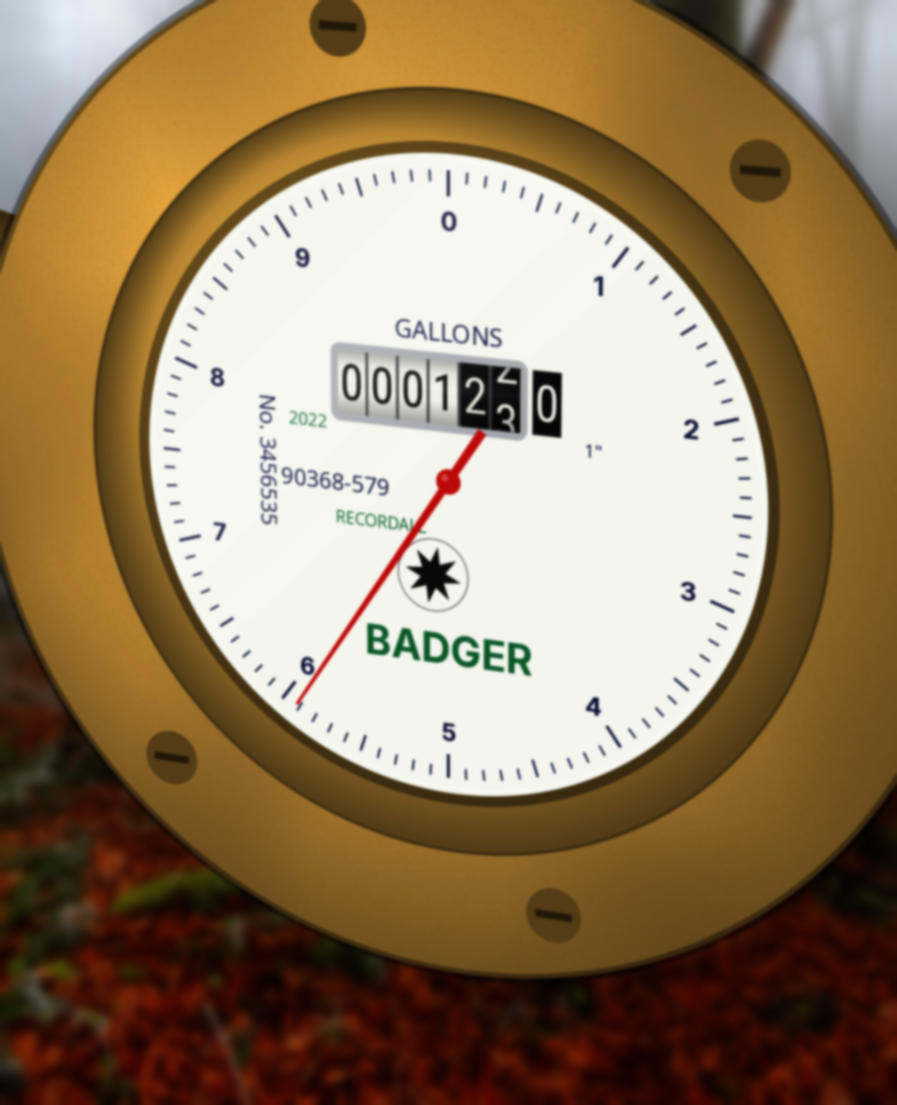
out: 1225.9 gal
